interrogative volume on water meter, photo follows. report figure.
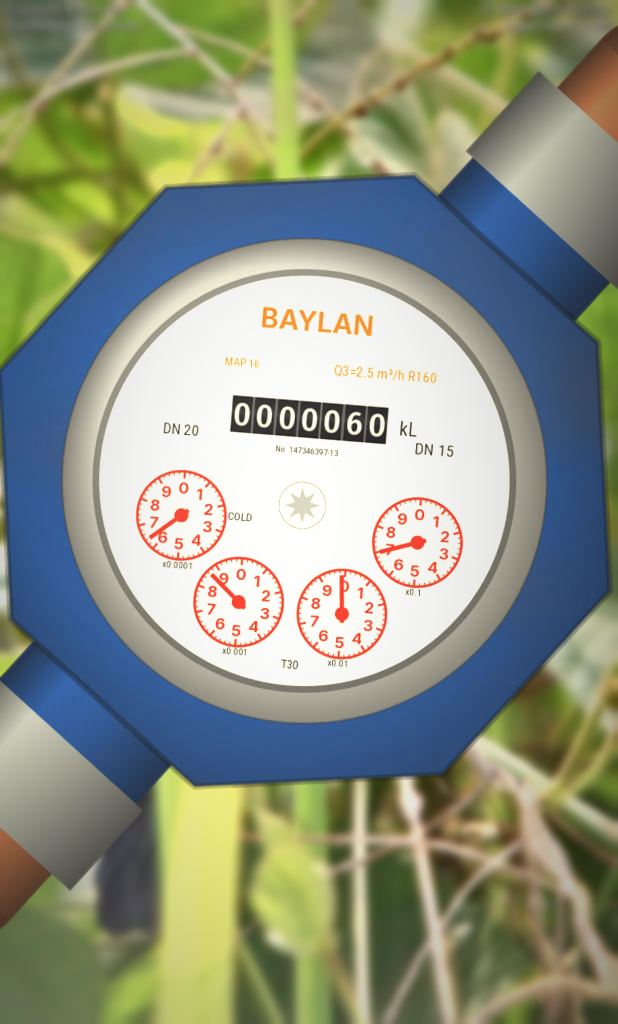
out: 60.6986 kL
